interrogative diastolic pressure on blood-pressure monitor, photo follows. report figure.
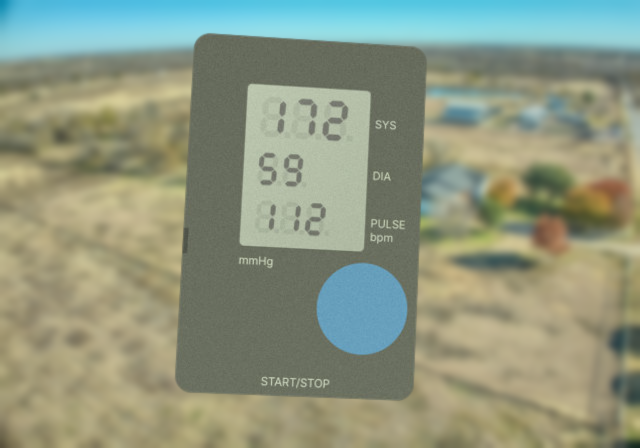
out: 59 mmHg
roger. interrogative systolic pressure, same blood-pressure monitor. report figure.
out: 172 mmHg
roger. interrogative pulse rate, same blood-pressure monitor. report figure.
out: 112 bpm
